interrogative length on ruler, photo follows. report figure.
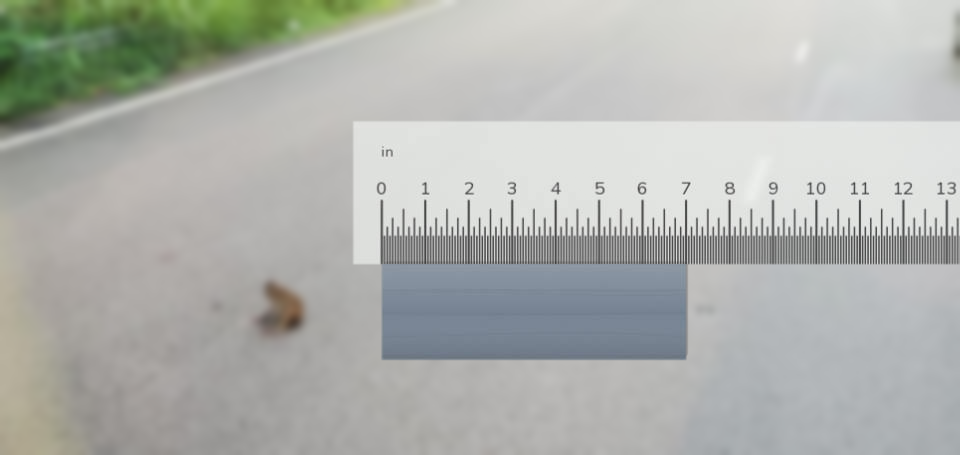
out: 7 in
